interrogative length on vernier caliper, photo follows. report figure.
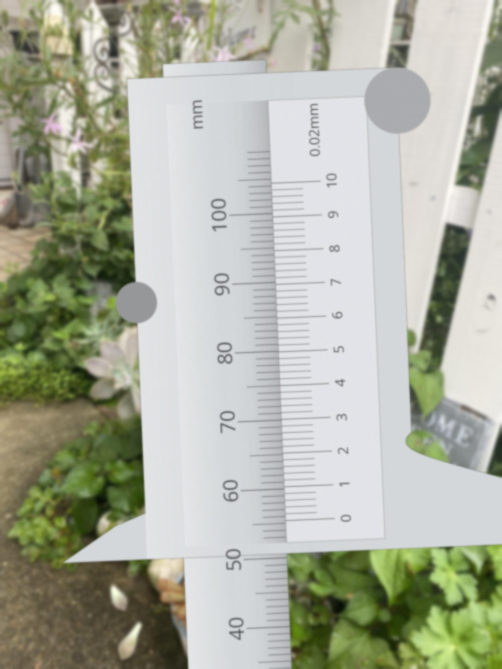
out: 55.4 mm
